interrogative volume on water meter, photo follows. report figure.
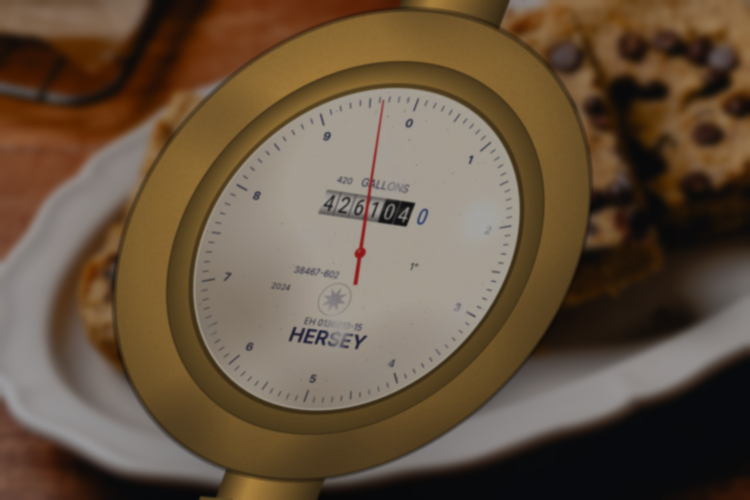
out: 4261039.6 gal
